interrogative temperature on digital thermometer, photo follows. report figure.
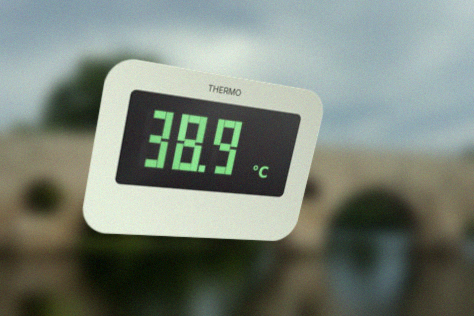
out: 38.9 °C
